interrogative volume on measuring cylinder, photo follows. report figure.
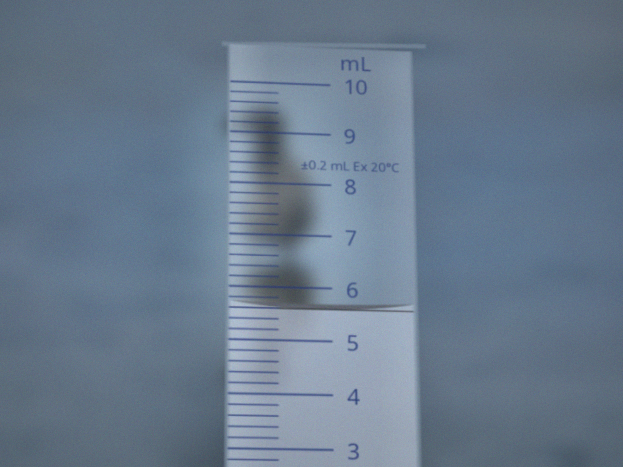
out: 5.6 mL
